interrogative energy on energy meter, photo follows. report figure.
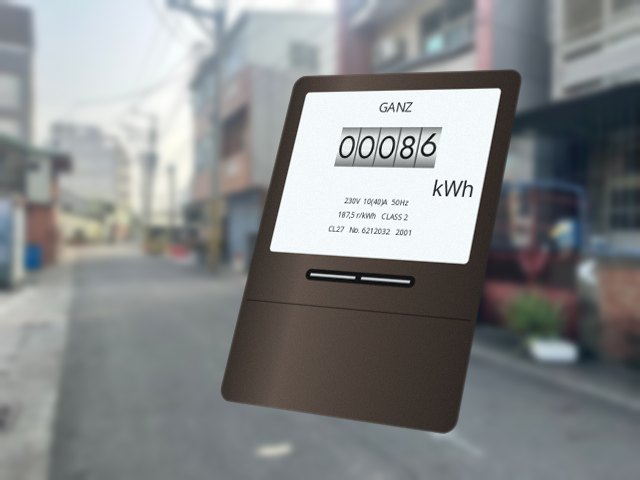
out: 86 kWh
